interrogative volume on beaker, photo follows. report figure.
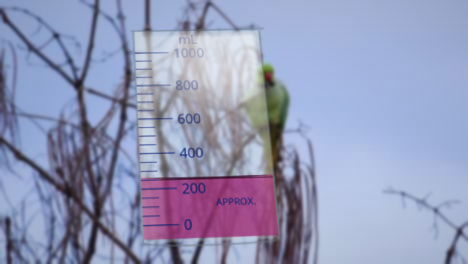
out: 250 mL
